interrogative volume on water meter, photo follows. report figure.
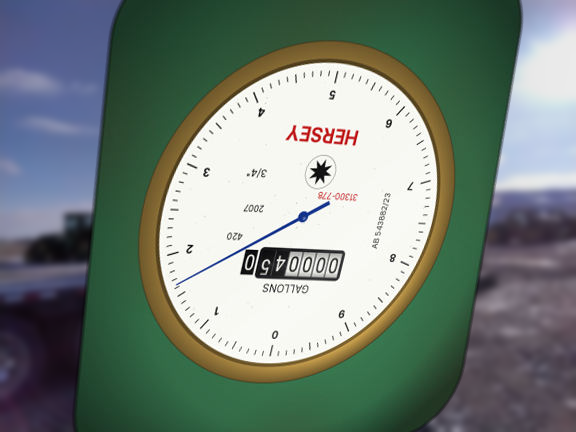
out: 451.6 gal
